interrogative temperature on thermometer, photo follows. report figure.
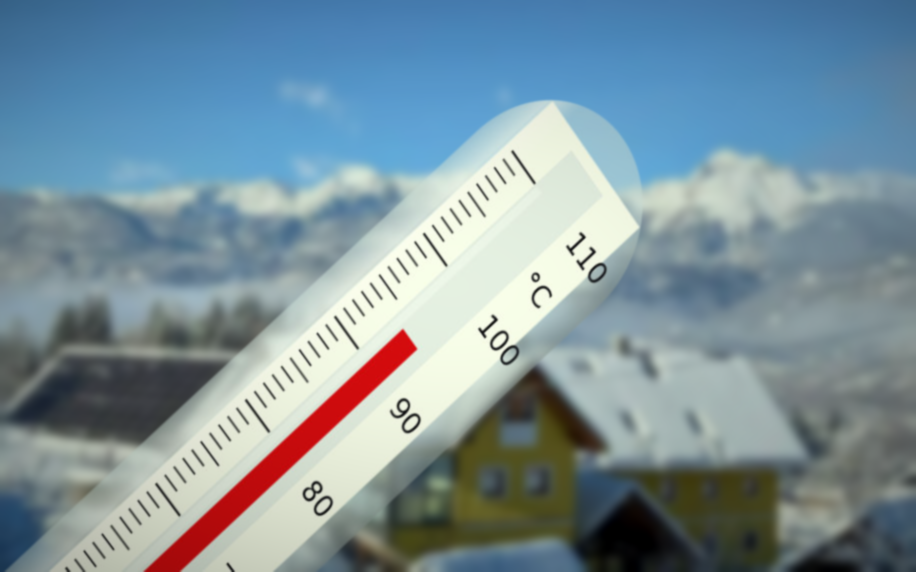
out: 94 °C
